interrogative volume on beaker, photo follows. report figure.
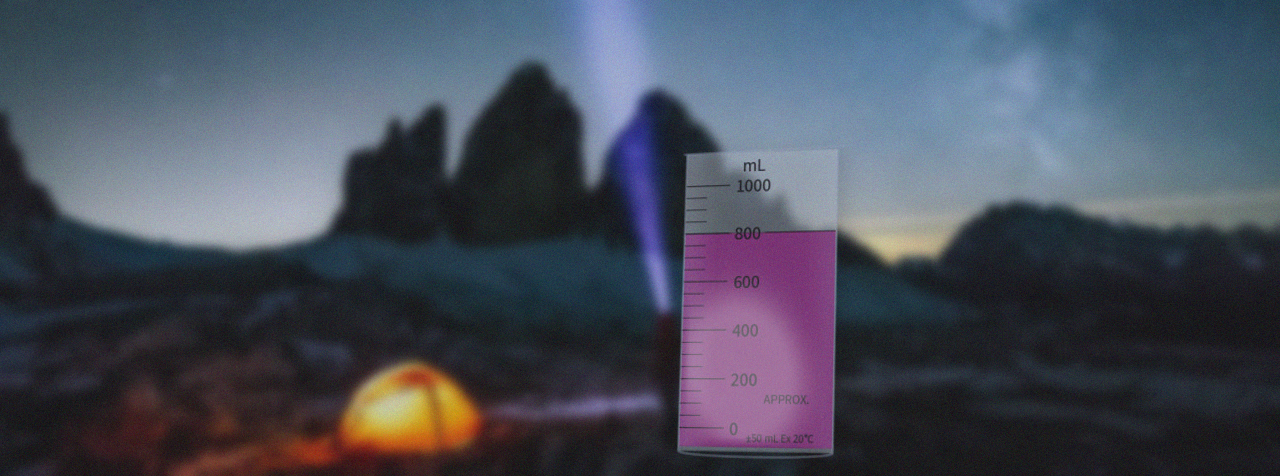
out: 800 mL
